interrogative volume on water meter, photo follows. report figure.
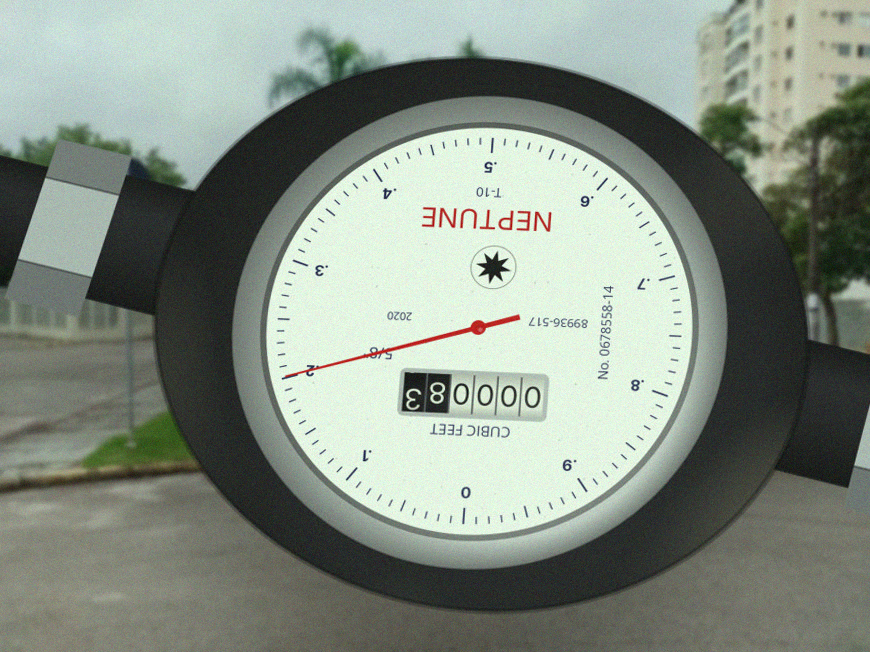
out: 83.20 ft³
